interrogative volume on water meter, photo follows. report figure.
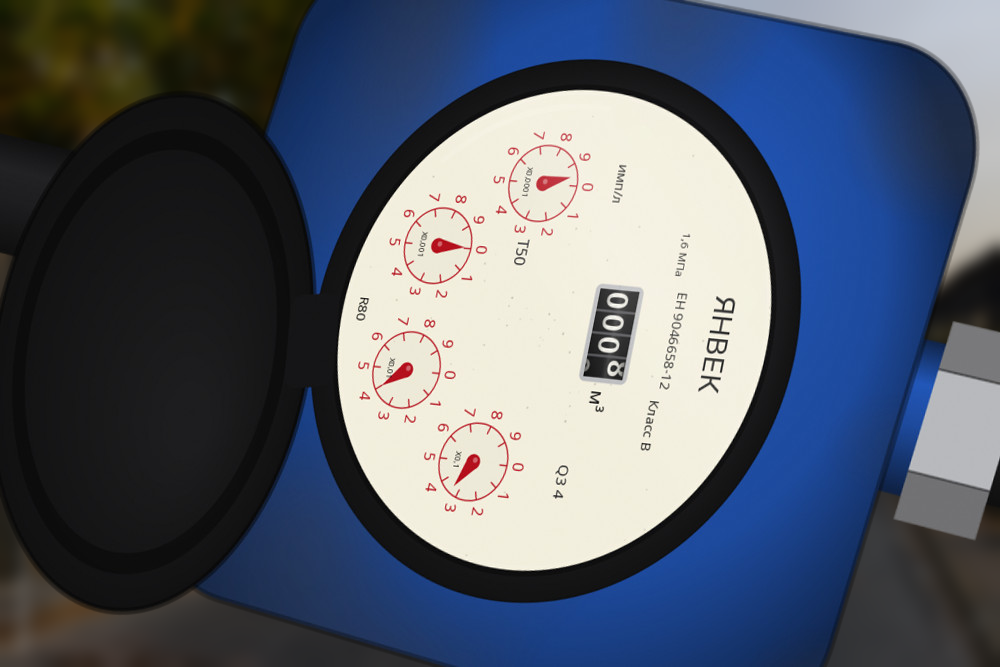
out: 8.3399 m³
